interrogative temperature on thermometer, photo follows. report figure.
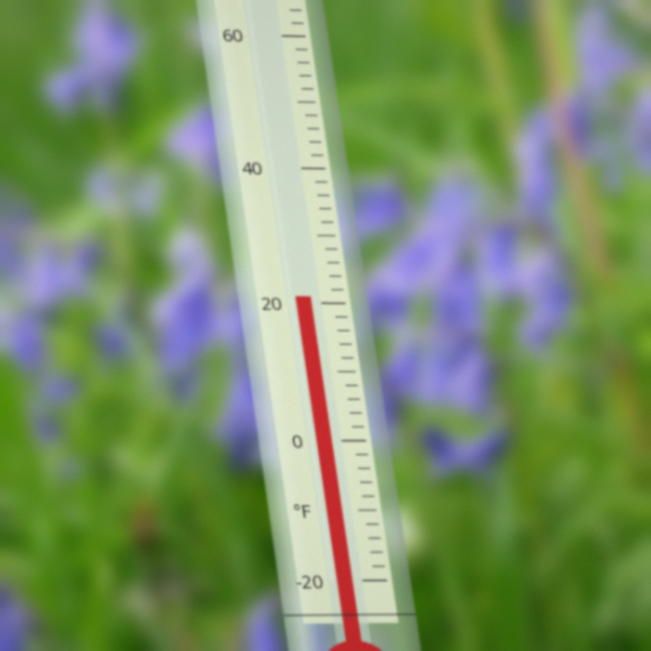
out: 21 °F
